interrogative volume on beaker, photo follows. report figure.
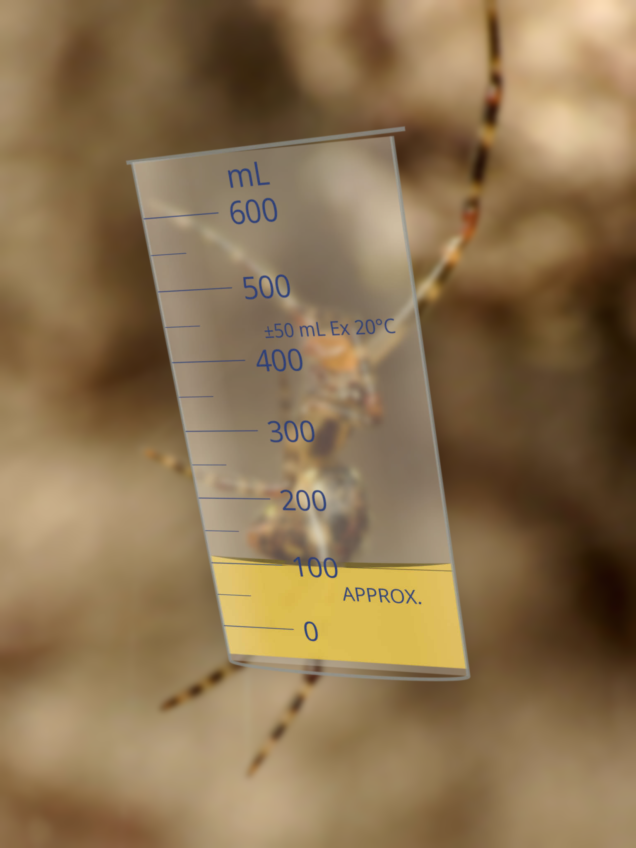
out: 100 mL
